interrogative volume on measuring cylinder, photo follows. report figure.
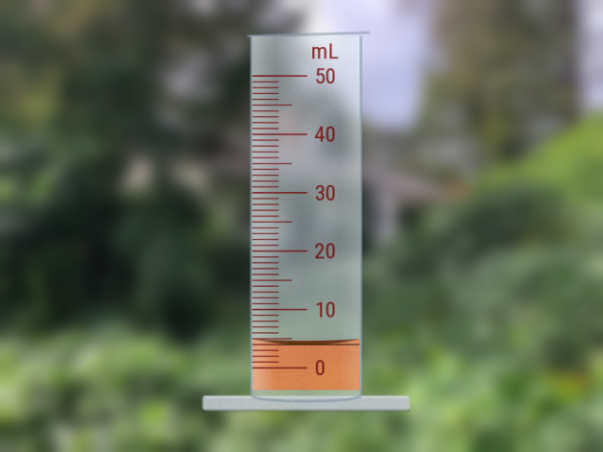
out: 4 mL
